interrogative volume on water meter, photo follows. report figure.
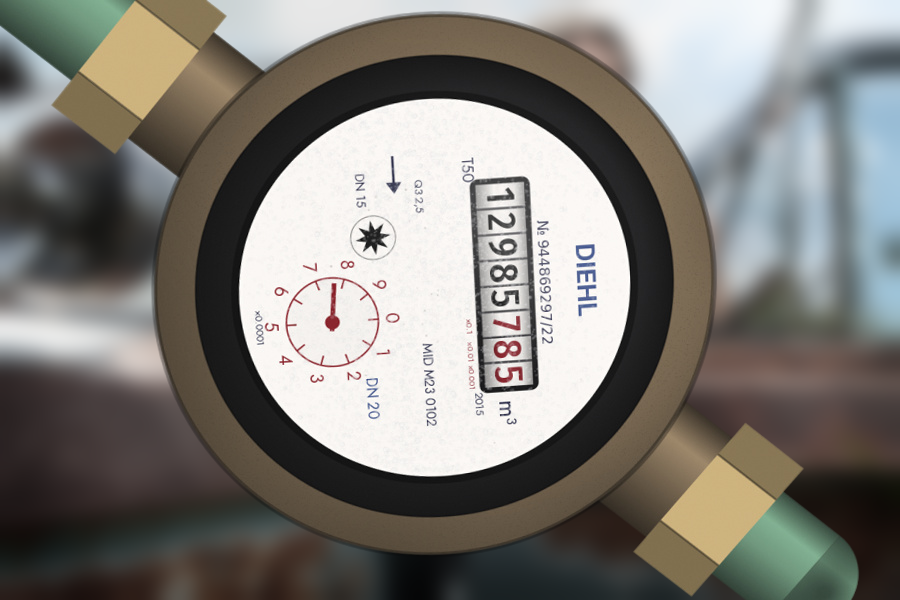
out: 12985.7857 m³
